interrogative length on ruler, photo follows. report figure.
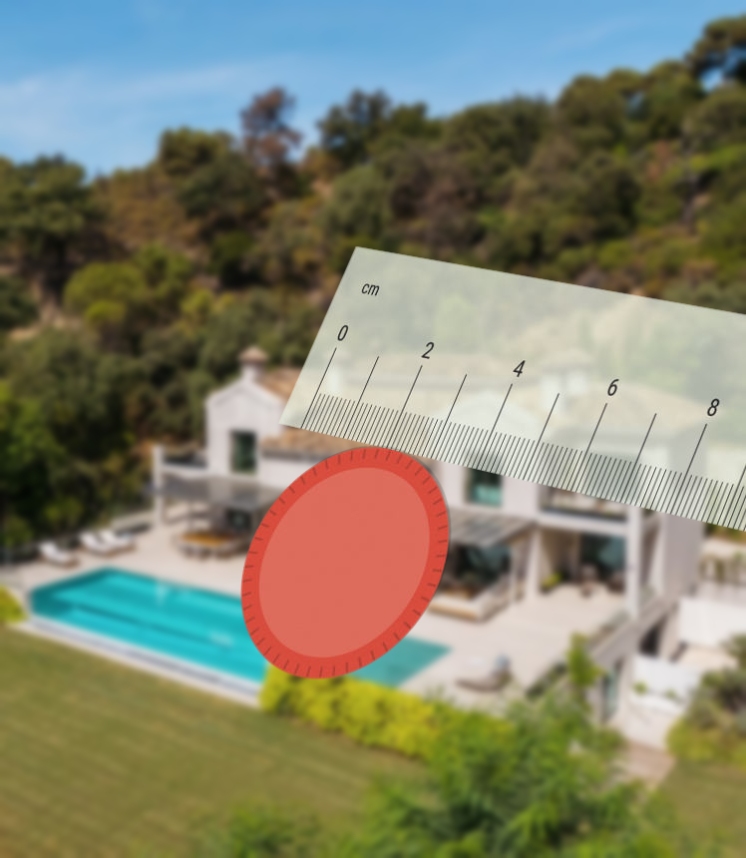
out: 4.2 cm
